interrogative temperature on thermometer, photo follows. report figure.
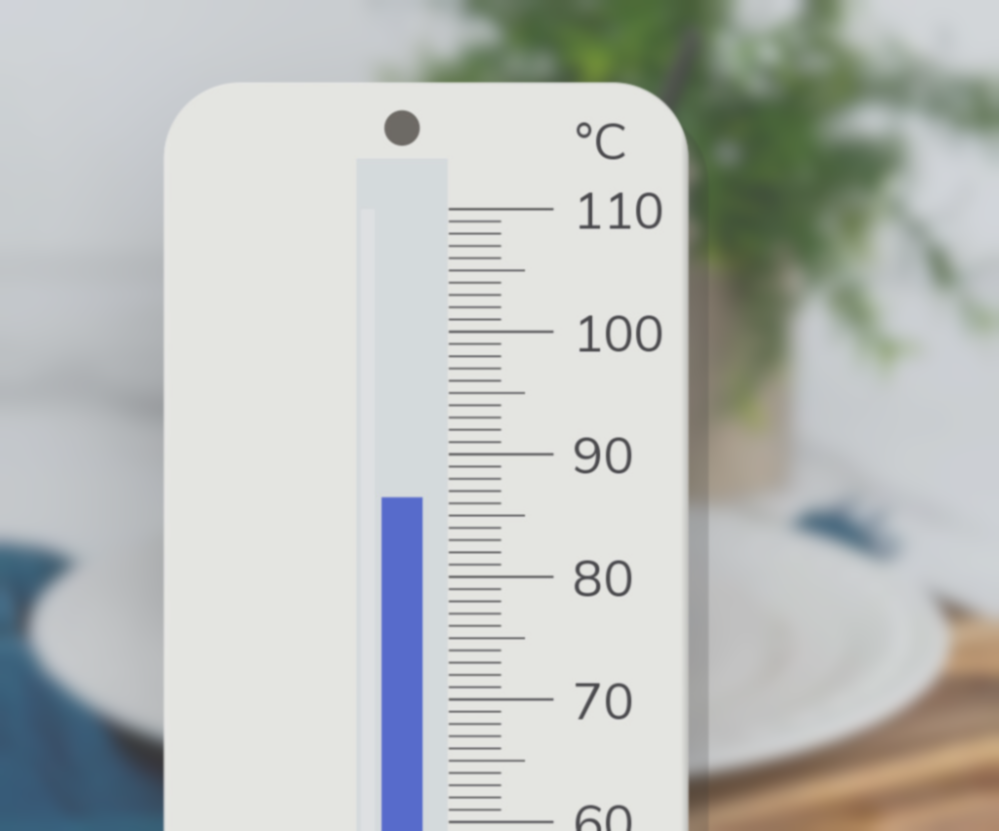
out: 86.5 °C
